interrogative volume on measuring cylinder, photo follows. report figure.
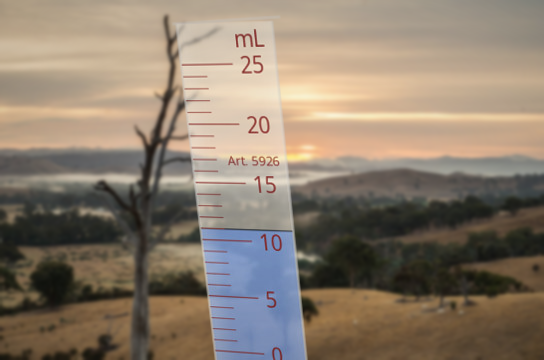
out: 11 mL
